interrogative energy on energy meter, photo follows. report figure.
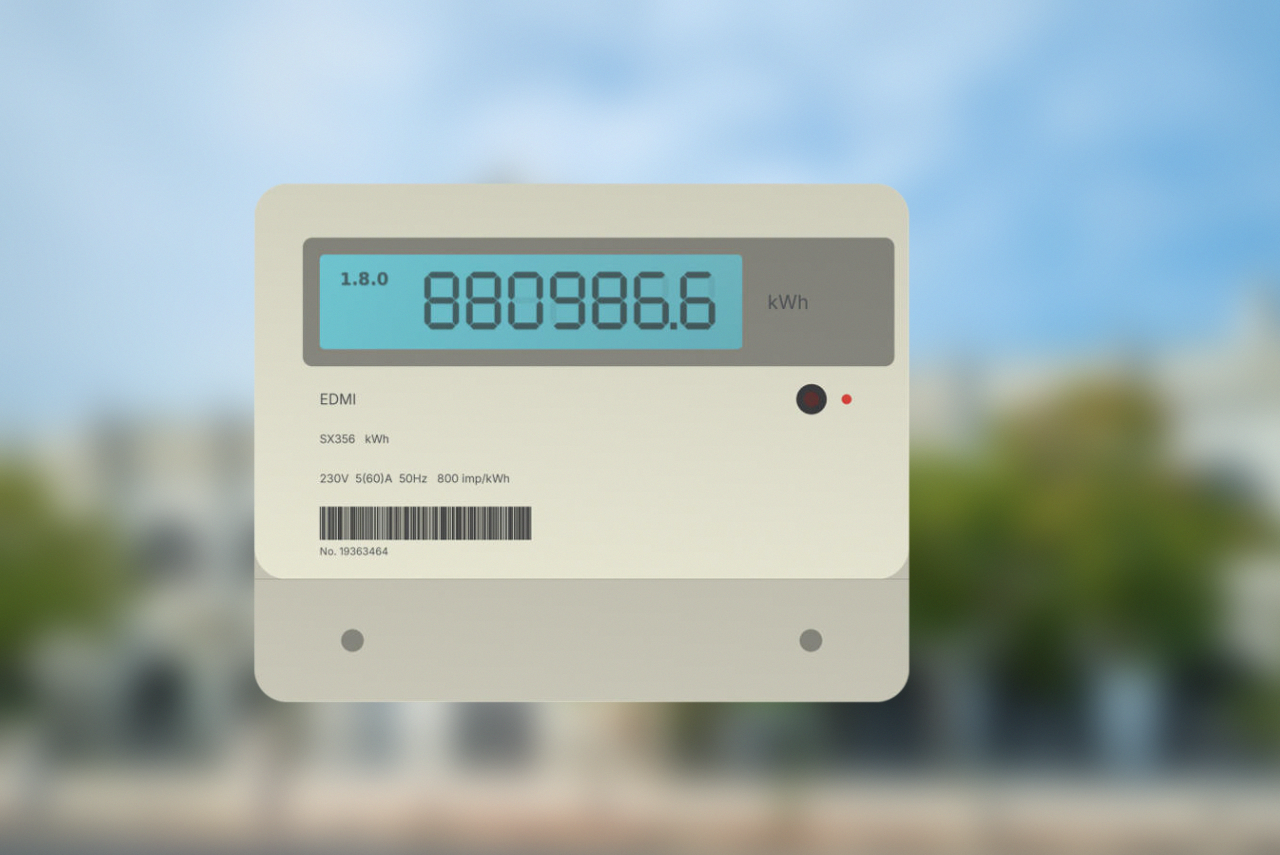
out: 880986.6 kWh
